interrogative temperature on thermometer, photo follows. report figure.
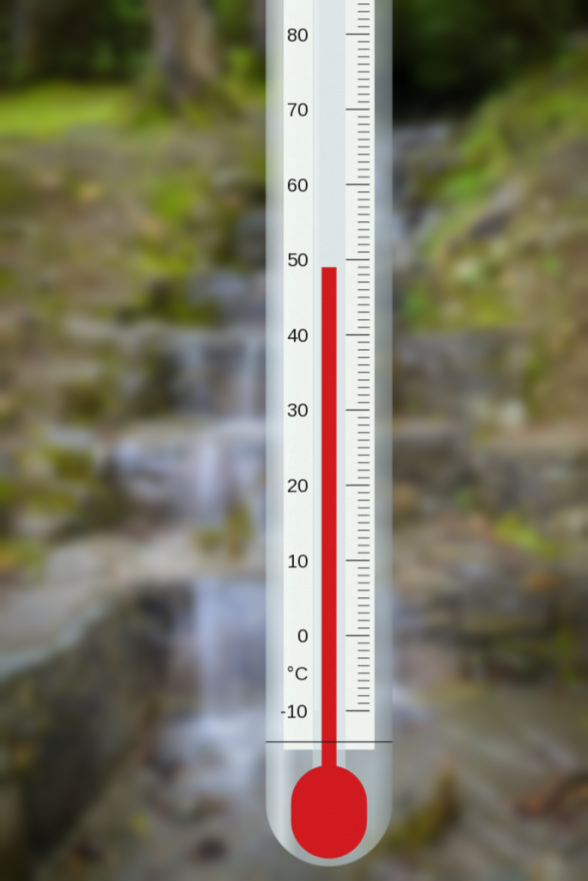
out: 49 °C
